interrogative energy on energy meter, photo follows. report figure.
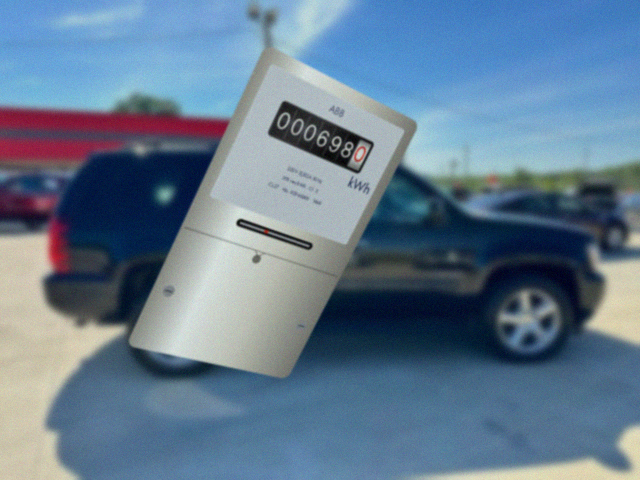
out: 698.0 kWh
